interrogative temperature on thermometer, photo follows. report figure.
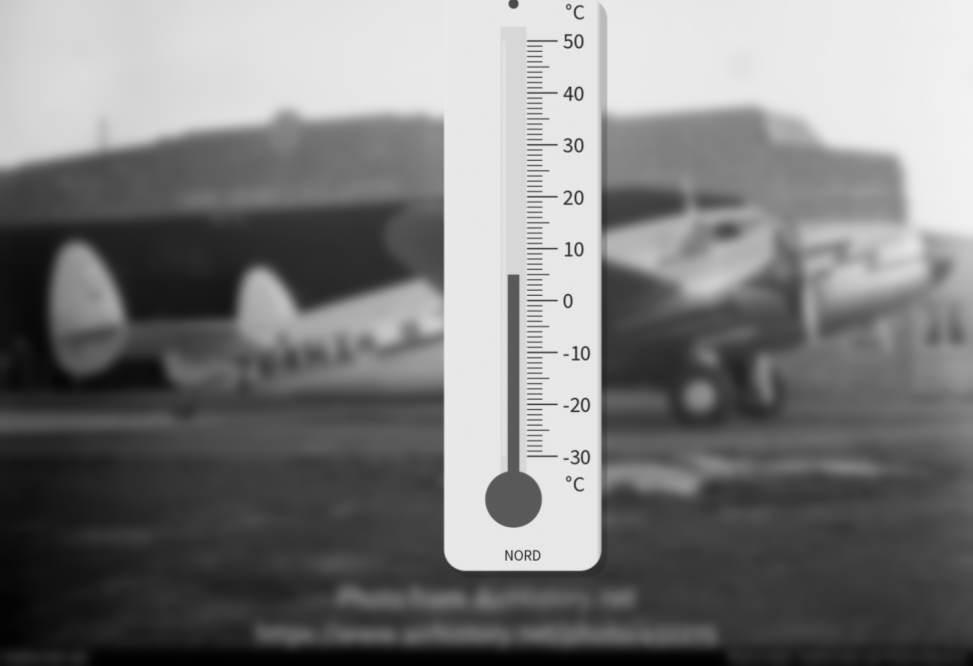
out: 5 °C
